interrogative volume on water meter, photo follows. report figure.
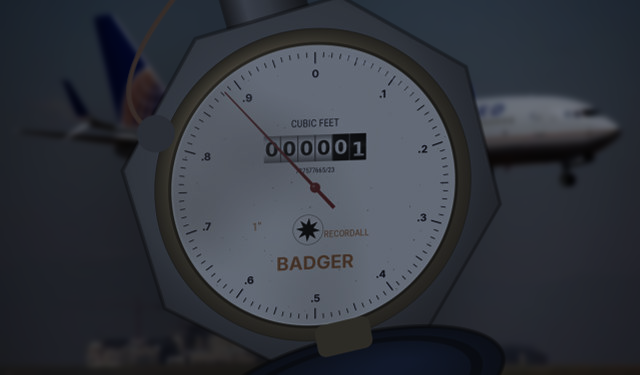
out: 0.88 ft³
